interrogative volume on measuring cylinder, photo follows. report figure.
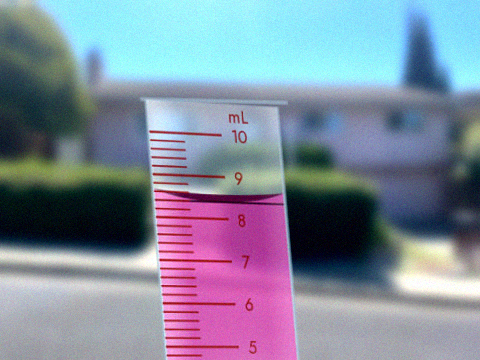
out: 8.4 mL
